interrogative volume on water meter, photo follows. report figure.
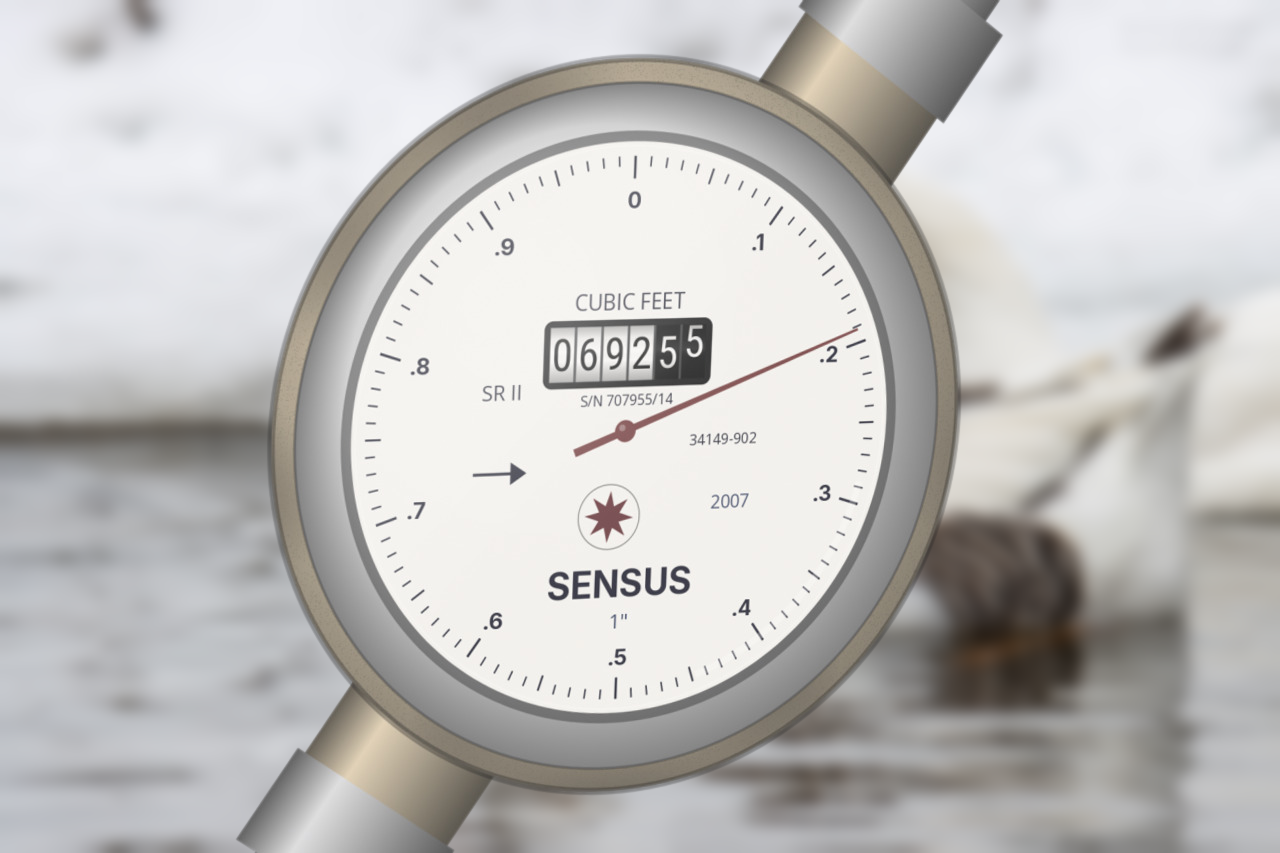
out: 69255.19 ft³
